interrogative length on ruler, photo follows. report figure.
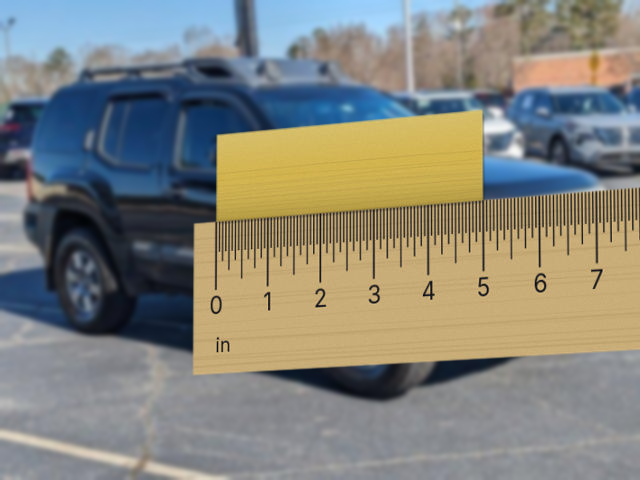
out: 5 in
